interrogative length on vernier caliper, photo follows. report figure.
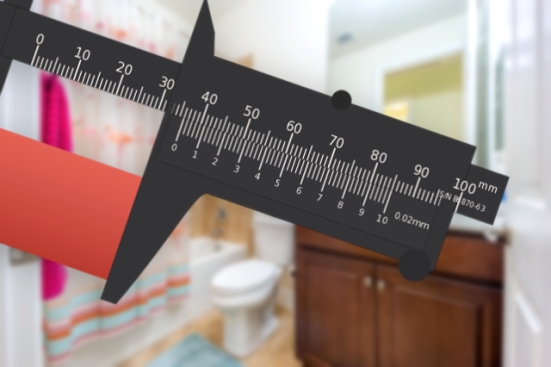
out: 36.0 mm
